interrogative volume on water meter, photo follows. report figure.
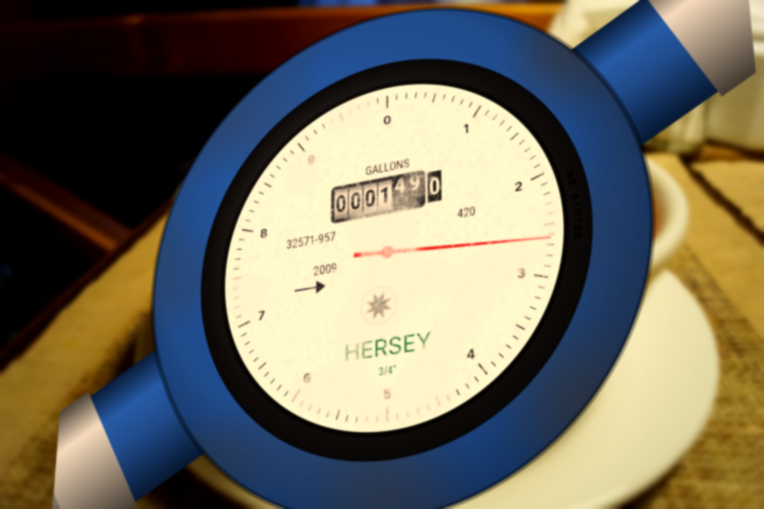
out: 1492.6 gal
